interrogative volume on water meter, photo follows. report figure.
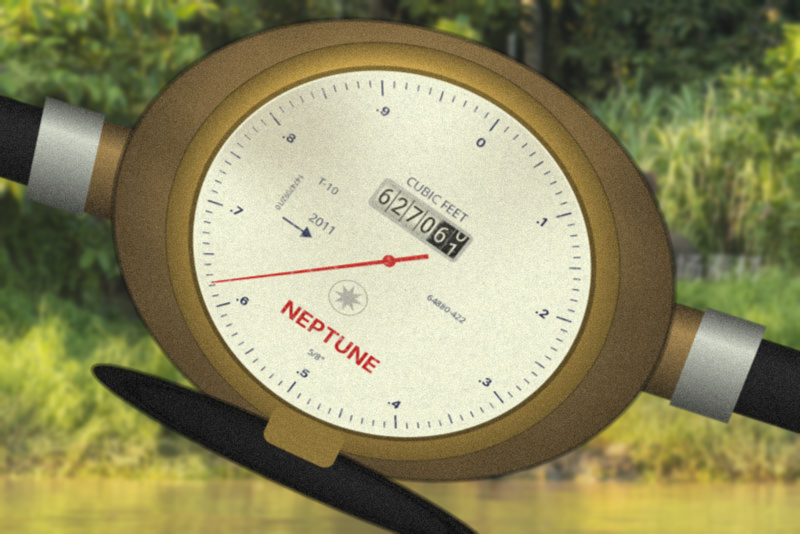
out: 627060.62 ft³
